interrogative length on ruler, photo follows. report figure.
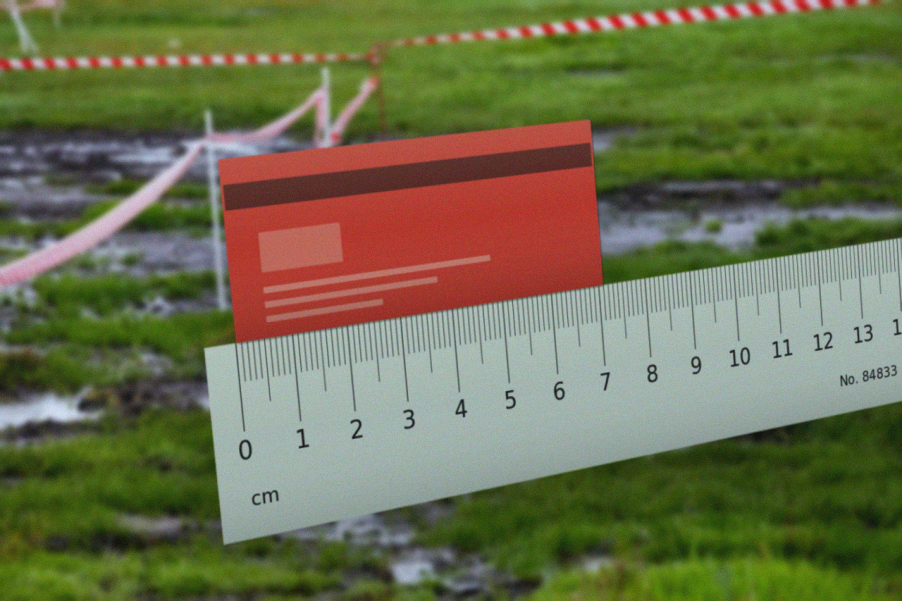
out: 7.1 cm
